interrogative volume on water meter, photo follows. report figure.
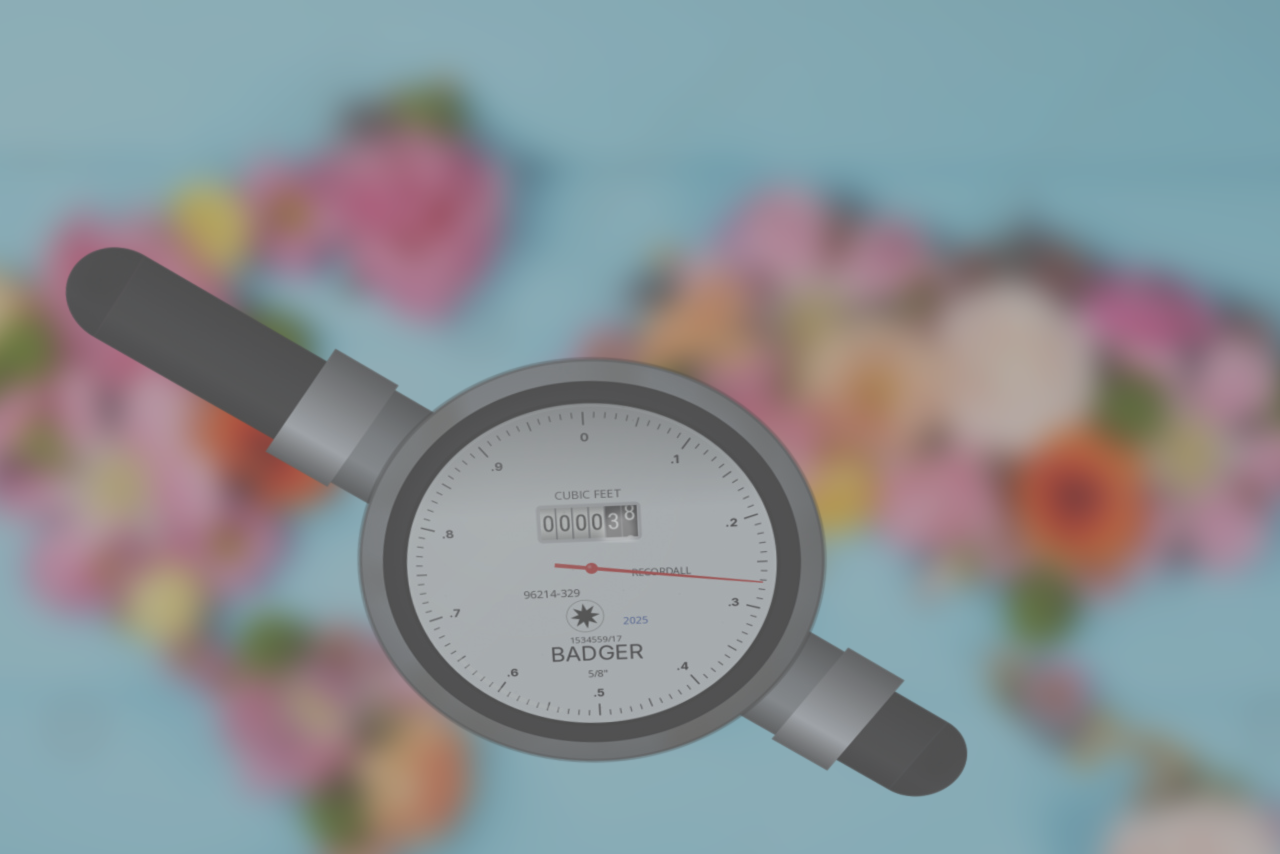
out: 38.27 ft³
